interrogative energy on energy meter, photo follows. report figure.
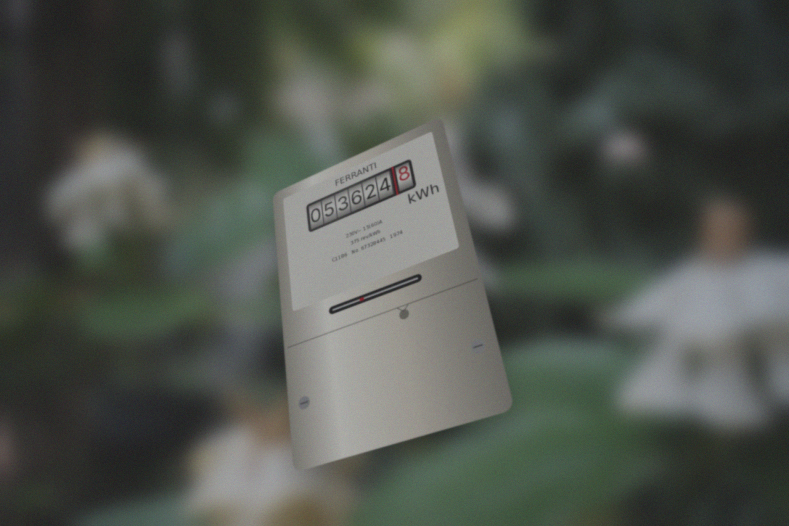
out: 53624.8 kWh
